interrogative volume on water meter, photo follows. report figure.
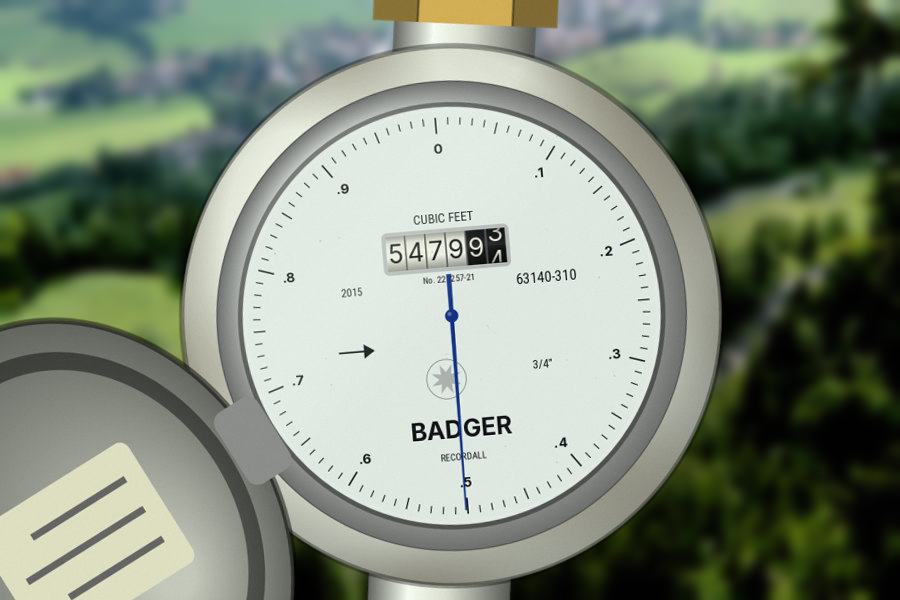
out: 547993.50 ft³
